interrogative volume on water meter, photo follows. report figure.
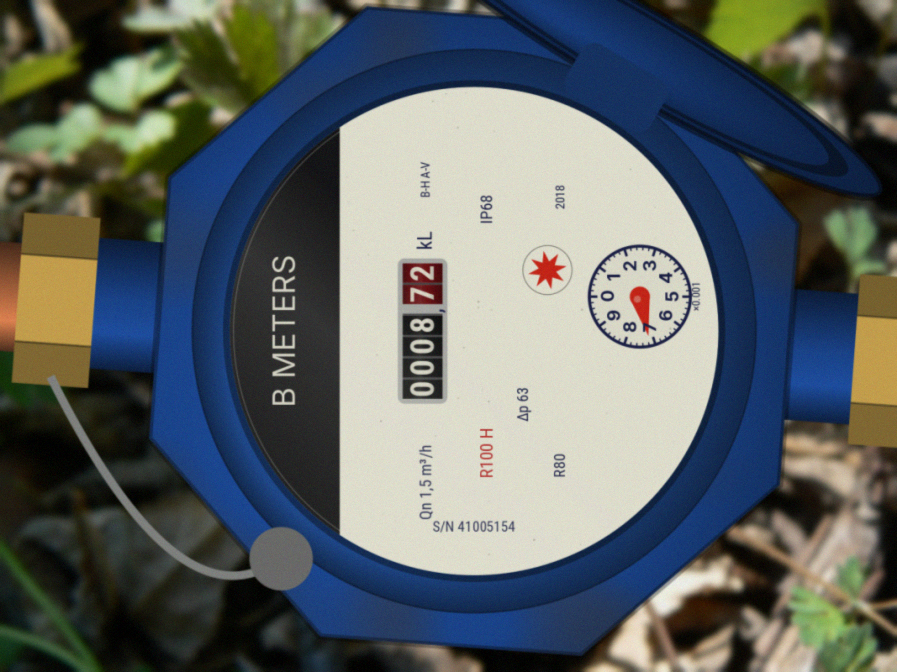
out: 8.727 kL
